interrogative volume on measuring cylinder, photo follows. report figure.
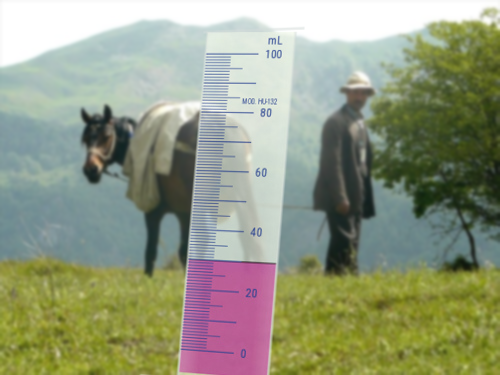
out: 30 mL
